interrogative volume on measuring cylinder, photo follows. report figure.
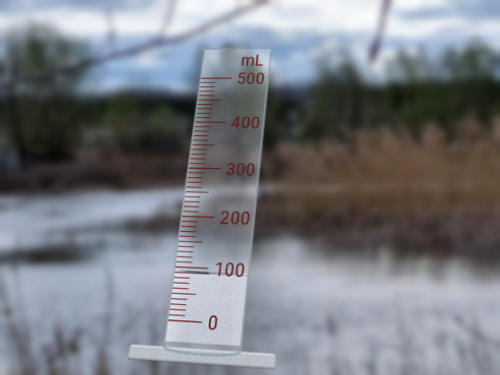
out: 90 mL
